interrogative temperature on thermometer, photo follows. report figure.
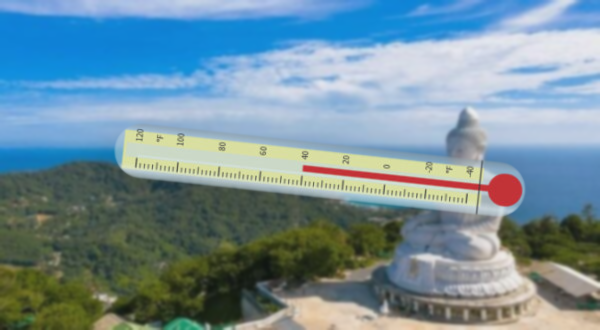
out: 40 °F
